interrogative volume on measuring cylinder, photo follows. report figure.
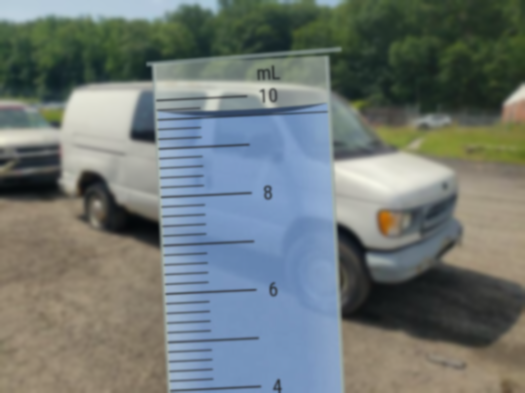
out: 9.6 mL
